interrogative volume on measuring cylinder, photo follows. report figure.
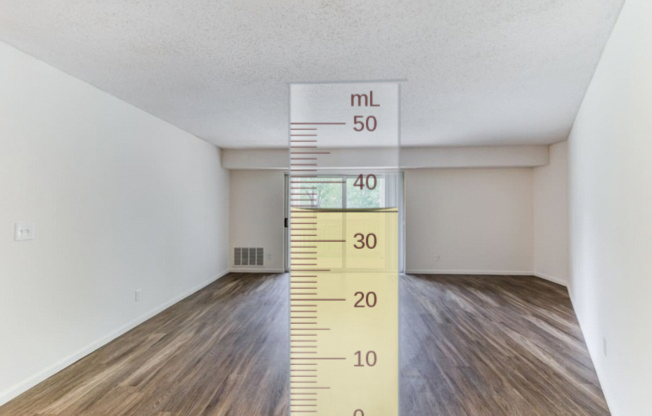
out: 35 mL
